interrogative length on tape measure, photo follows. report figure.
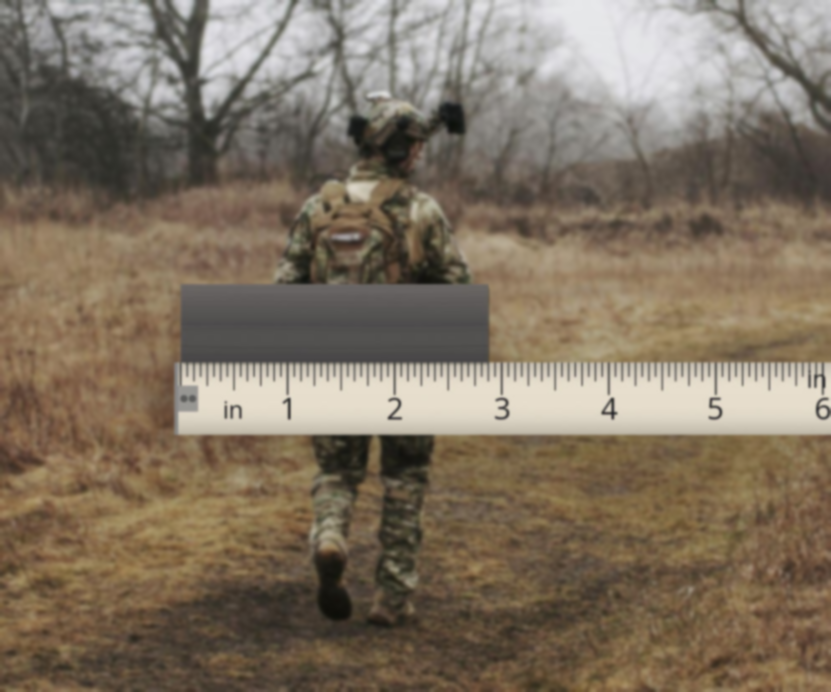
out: 2.875 in
